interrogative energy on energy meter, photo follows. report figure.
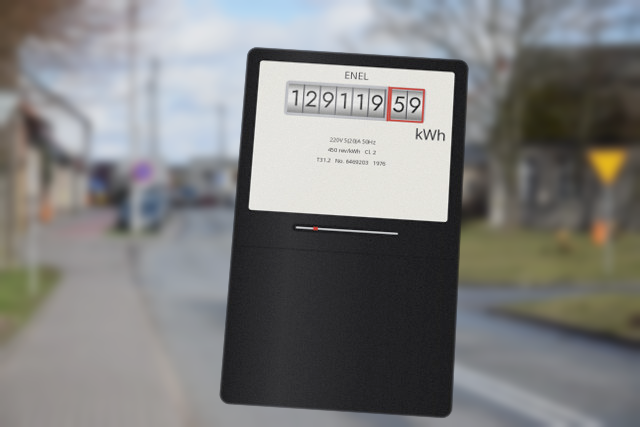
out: 129119.59 kWh
